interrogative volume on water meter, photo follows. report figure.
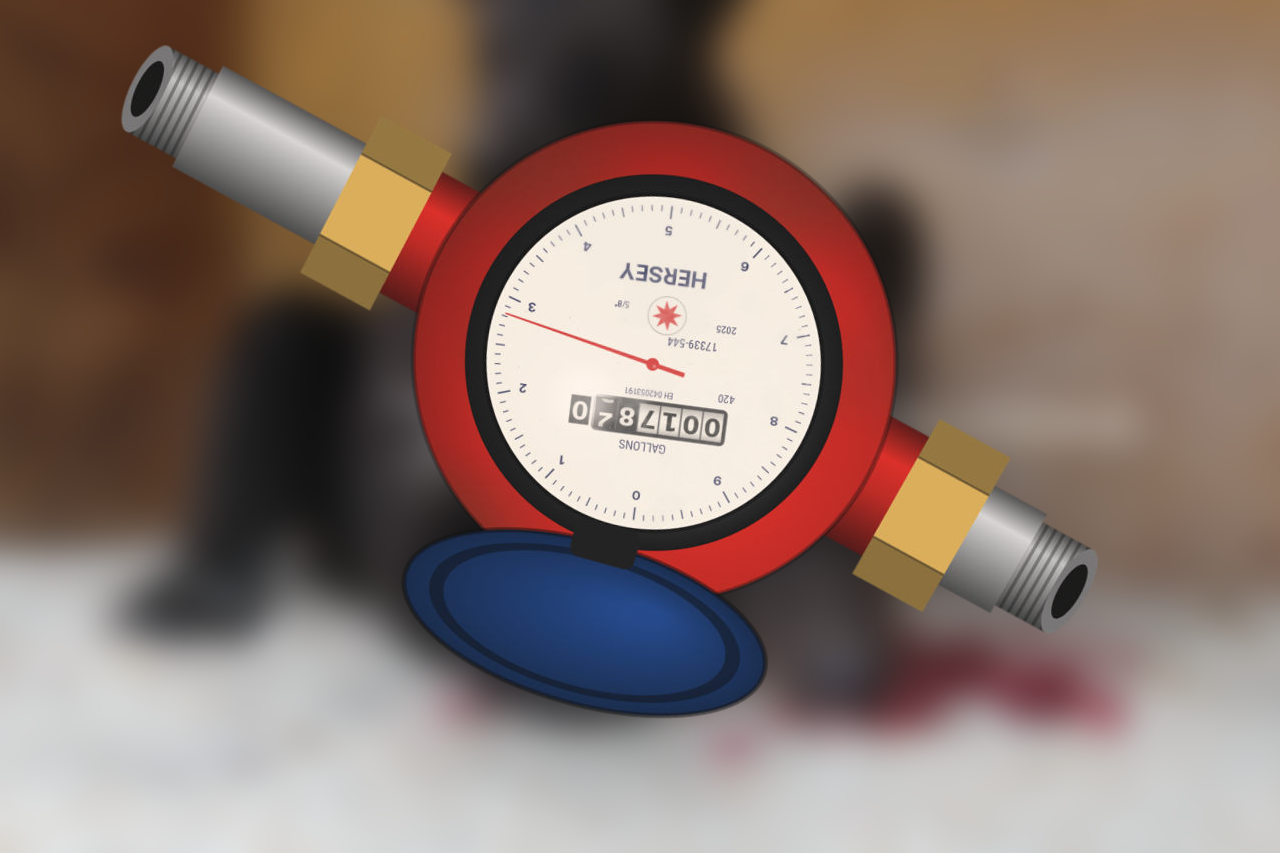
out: 17822.8 gal
